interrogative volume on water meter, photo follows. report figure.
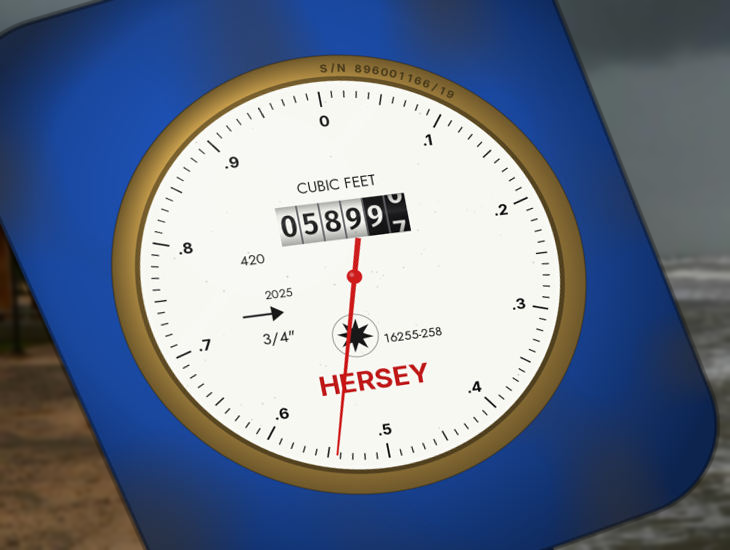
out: 58996.54 ft³
